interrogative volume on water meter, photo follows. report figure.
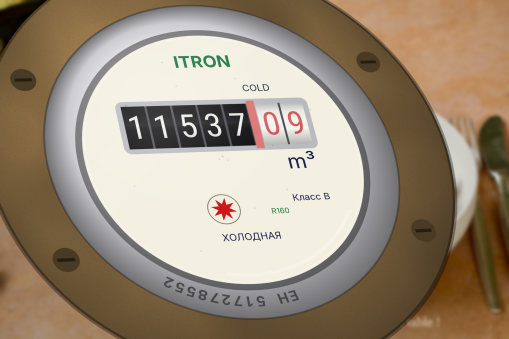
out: 11537.09 m³
